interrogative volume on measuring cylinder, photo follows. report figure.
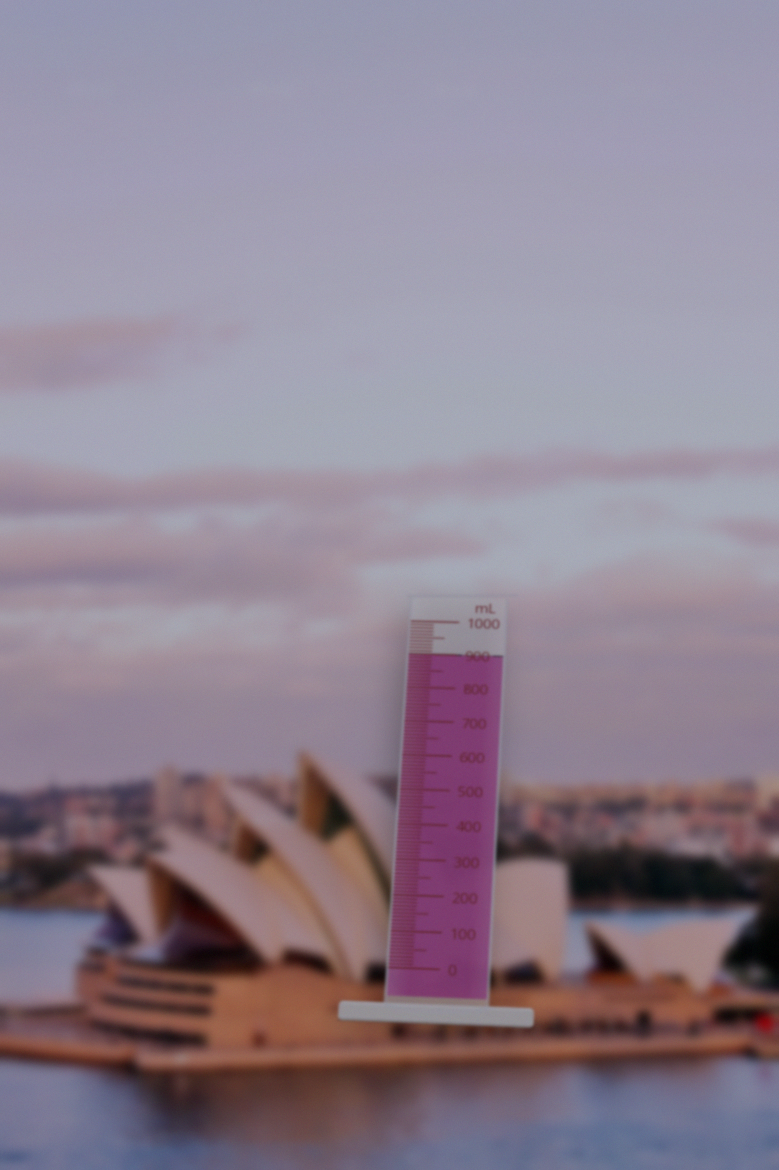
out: 900 mL
